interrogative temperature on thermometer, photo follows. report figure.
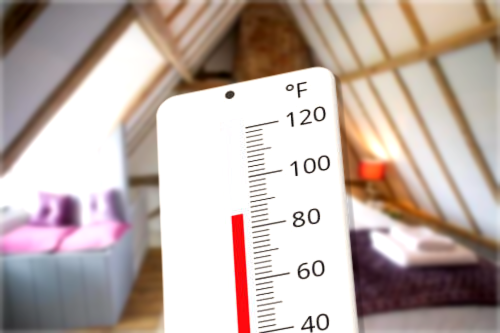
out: 86 °F
